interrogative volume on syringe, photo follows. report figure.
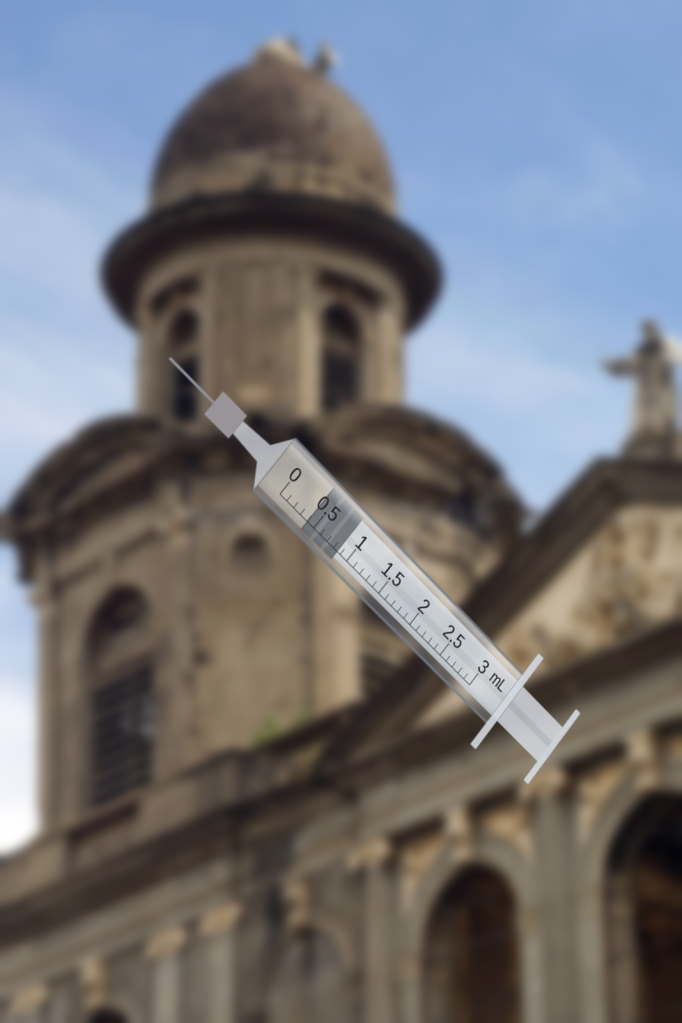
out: 0.4 mL
